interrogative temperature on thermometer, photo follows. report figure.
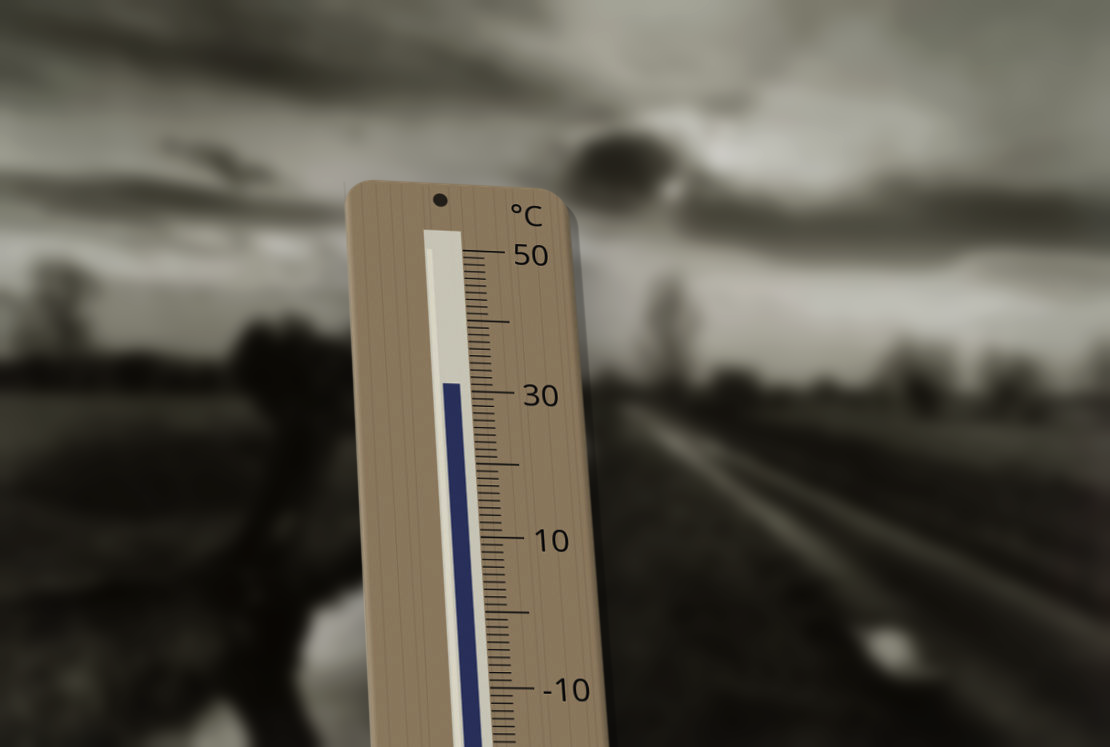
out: 31 °C
